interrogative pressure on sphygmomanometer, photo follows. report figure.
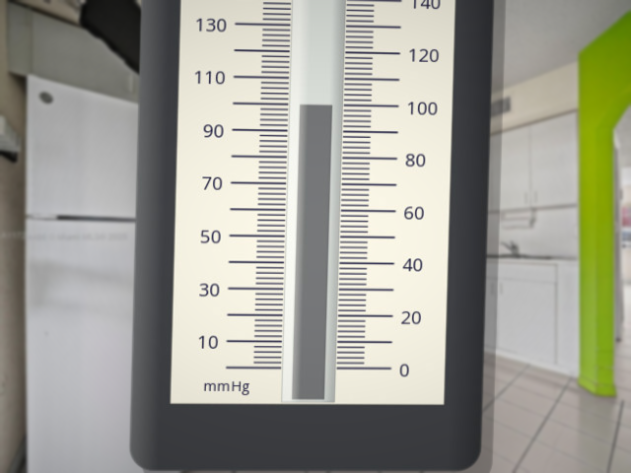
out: 100 mmHg
